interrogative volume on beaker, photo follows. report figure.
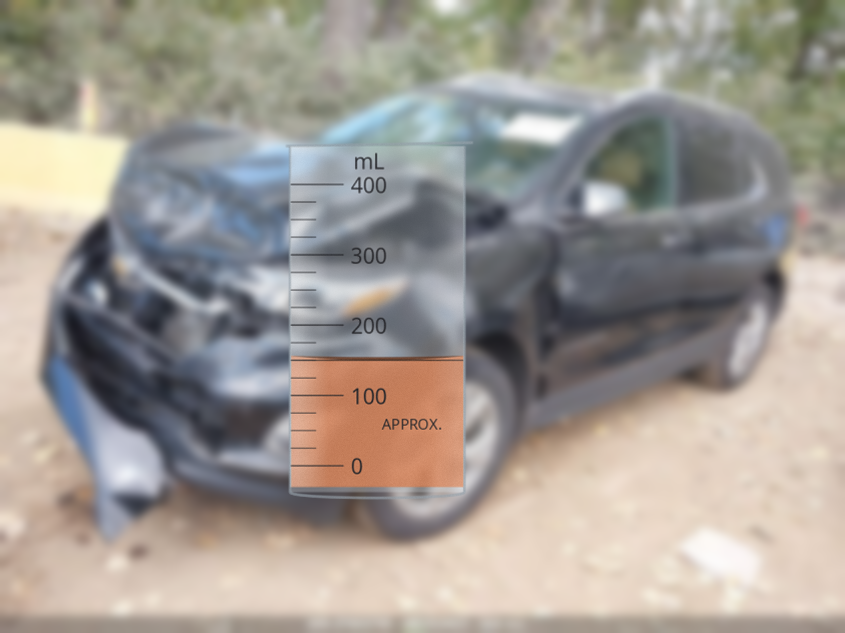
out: 150 mL
